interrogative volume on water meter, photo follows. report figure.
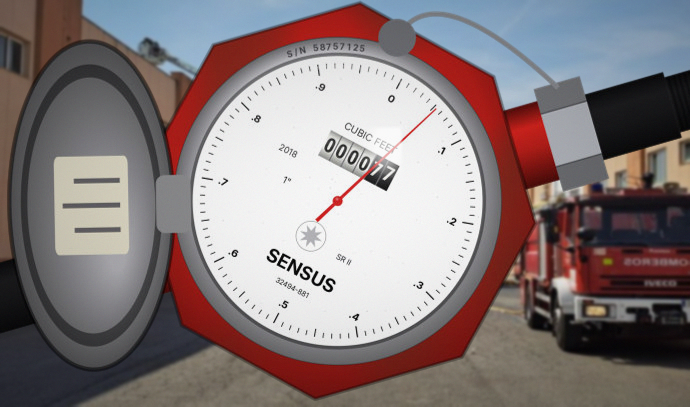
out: 77.05 ft³
